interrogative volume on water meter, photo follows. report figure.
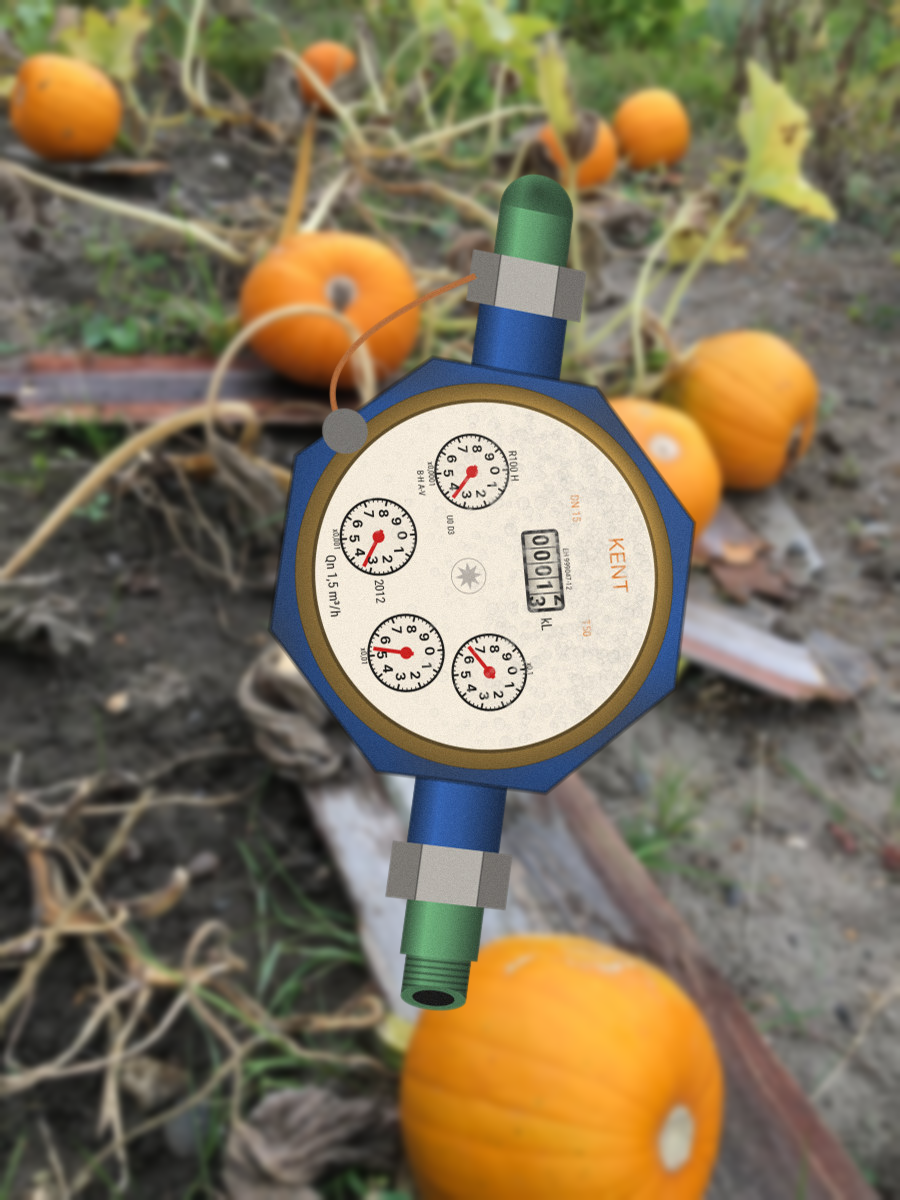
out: 12.6533 kL
